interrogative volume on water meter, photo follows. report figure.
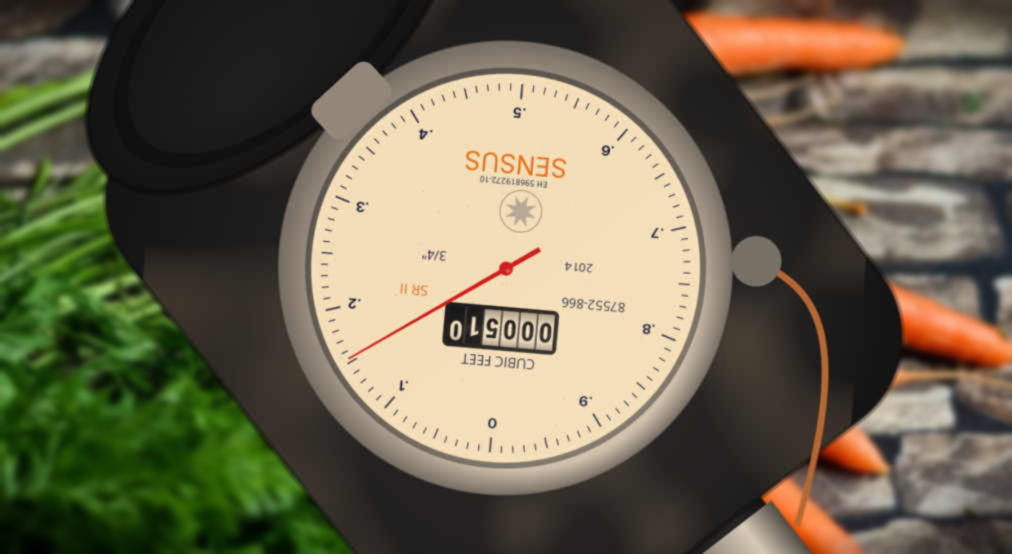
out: 510.15 ft³
